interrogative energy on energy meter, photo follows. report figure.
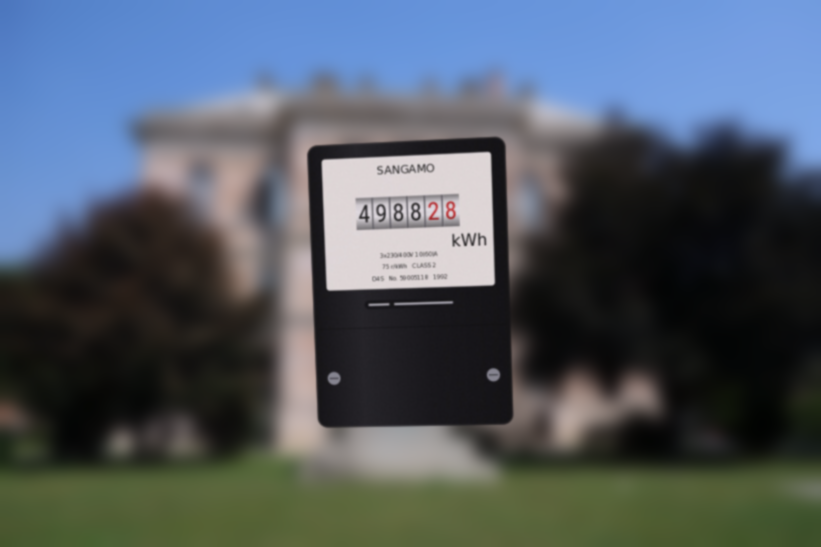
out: 4988.28 kWh
